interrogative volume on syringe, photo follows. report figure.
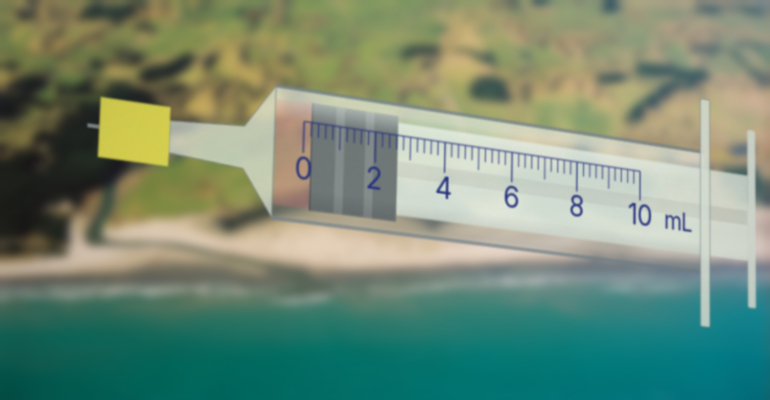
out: 0.2 mL
